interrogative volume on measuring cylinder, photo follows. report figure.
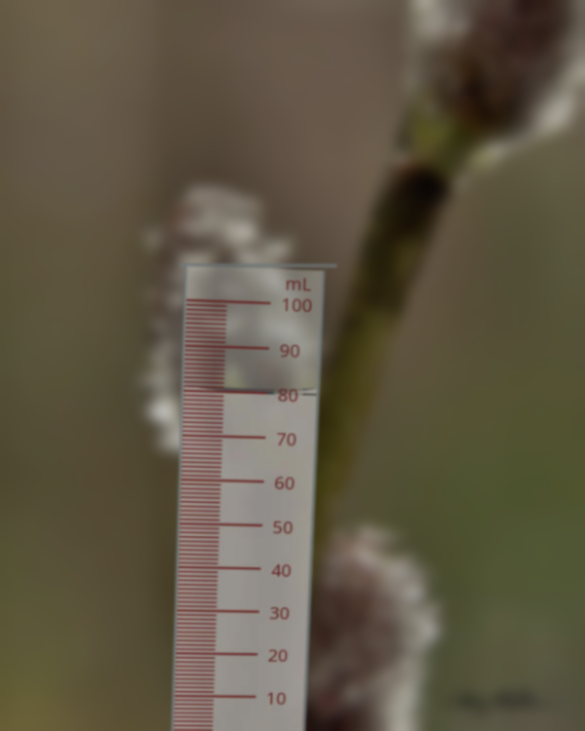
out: 80 mL
